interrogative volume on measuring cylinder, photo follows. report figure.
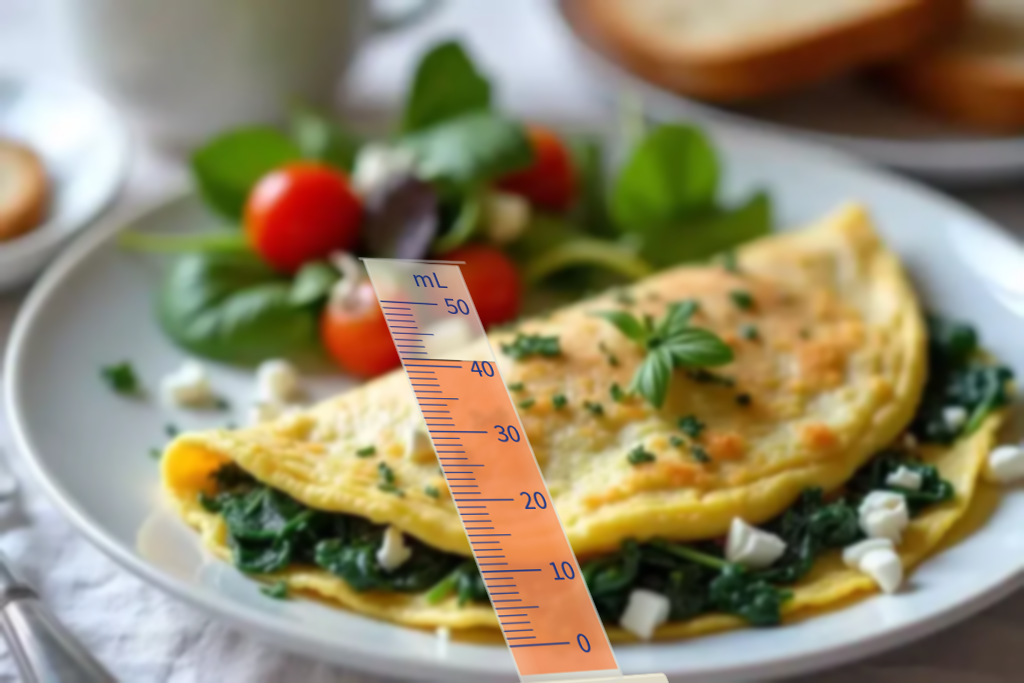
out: 41 mL
